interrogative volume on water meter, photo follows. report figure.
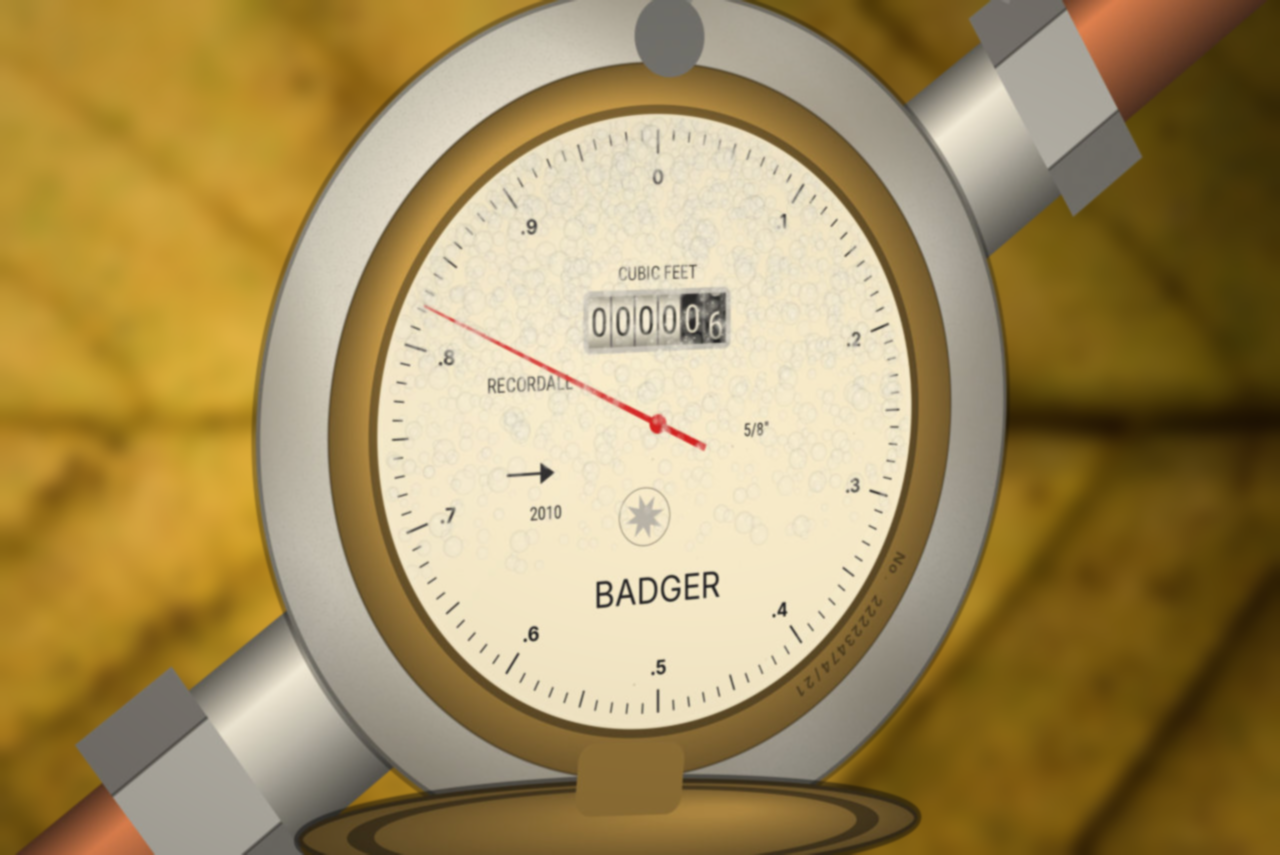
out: 5.82 ft³
